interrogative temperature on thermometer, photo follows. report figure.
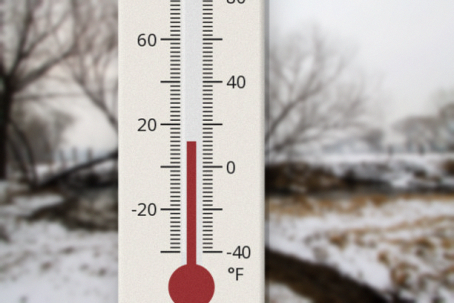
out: 12 °F
